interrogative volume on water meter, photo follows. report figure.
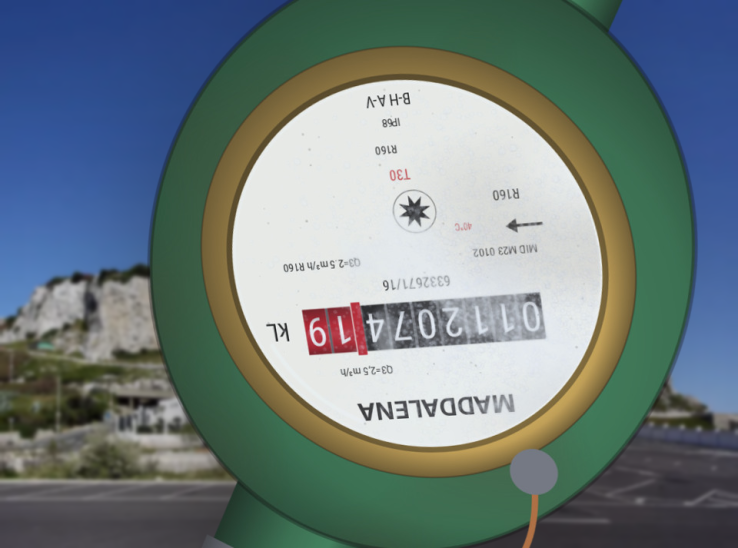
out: 112074.19 kL
